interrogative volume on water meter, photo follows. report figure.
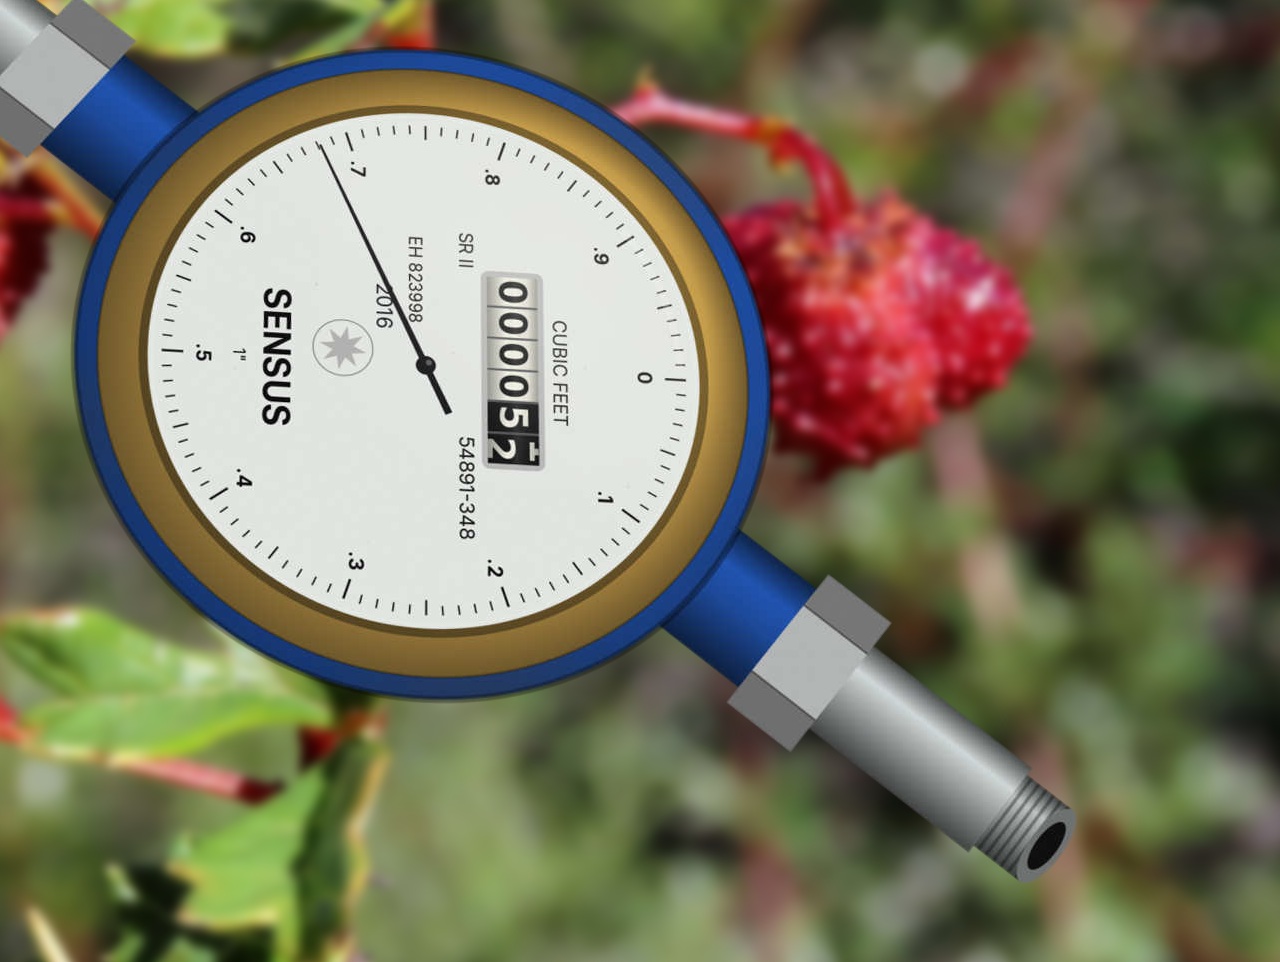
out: 51.68 ft³
